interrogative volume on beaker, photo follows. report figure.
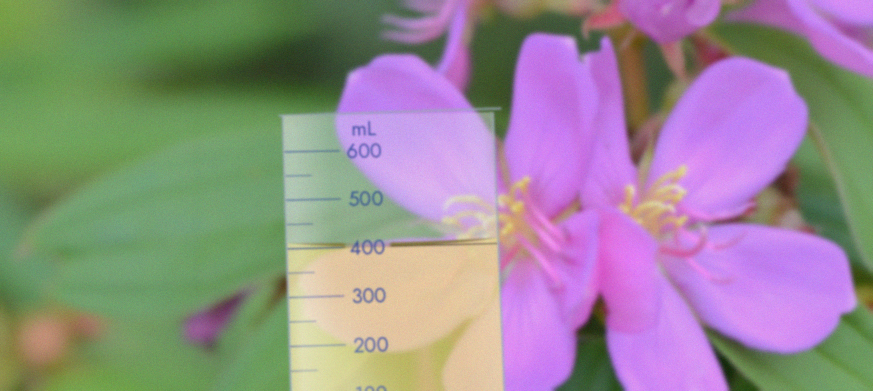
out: 400 mL
